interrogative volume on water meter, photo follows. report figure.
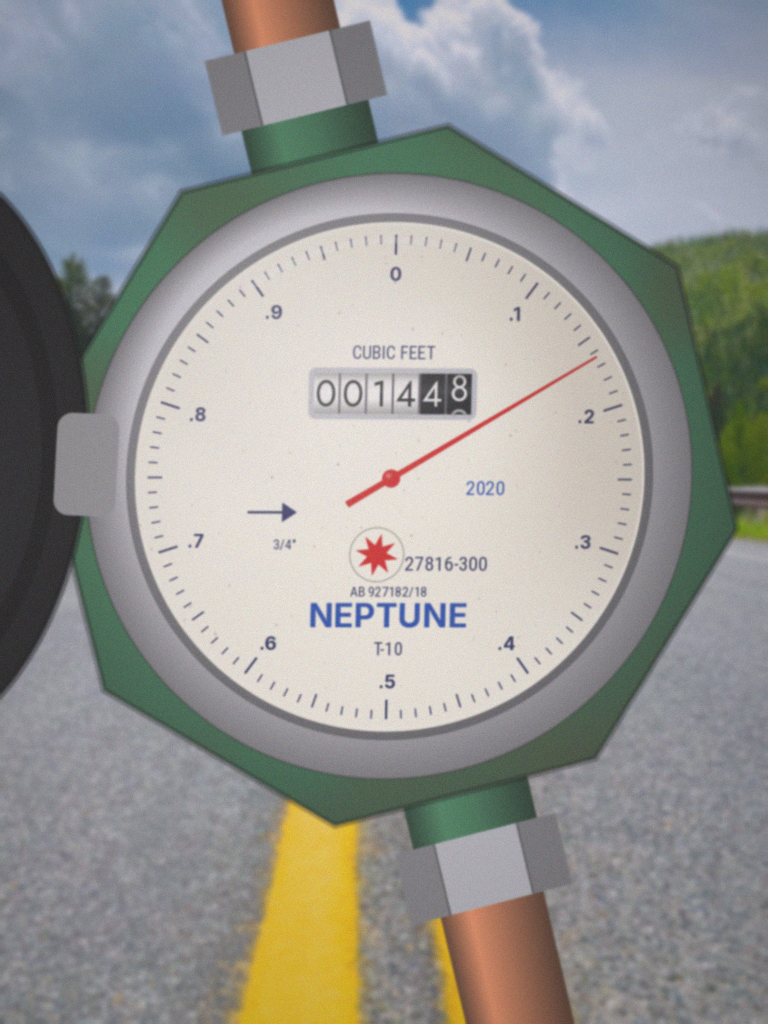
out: 1448.16 ft³
